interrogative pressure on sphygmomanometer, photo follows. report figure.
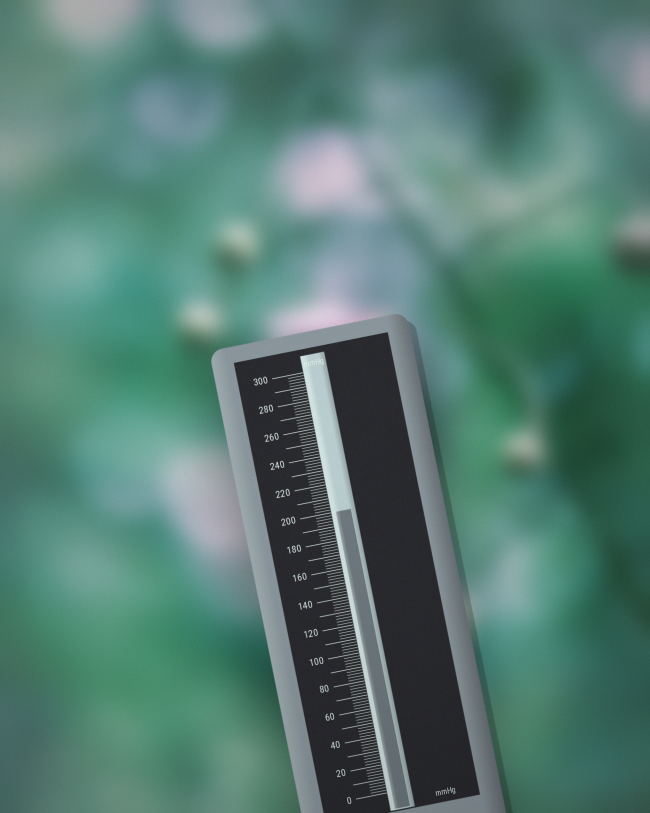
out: 200 mmHg
